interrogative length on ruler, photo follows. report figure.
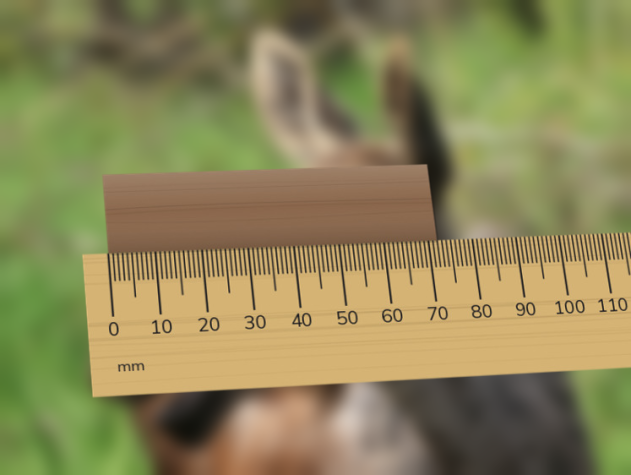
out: 72 mm
